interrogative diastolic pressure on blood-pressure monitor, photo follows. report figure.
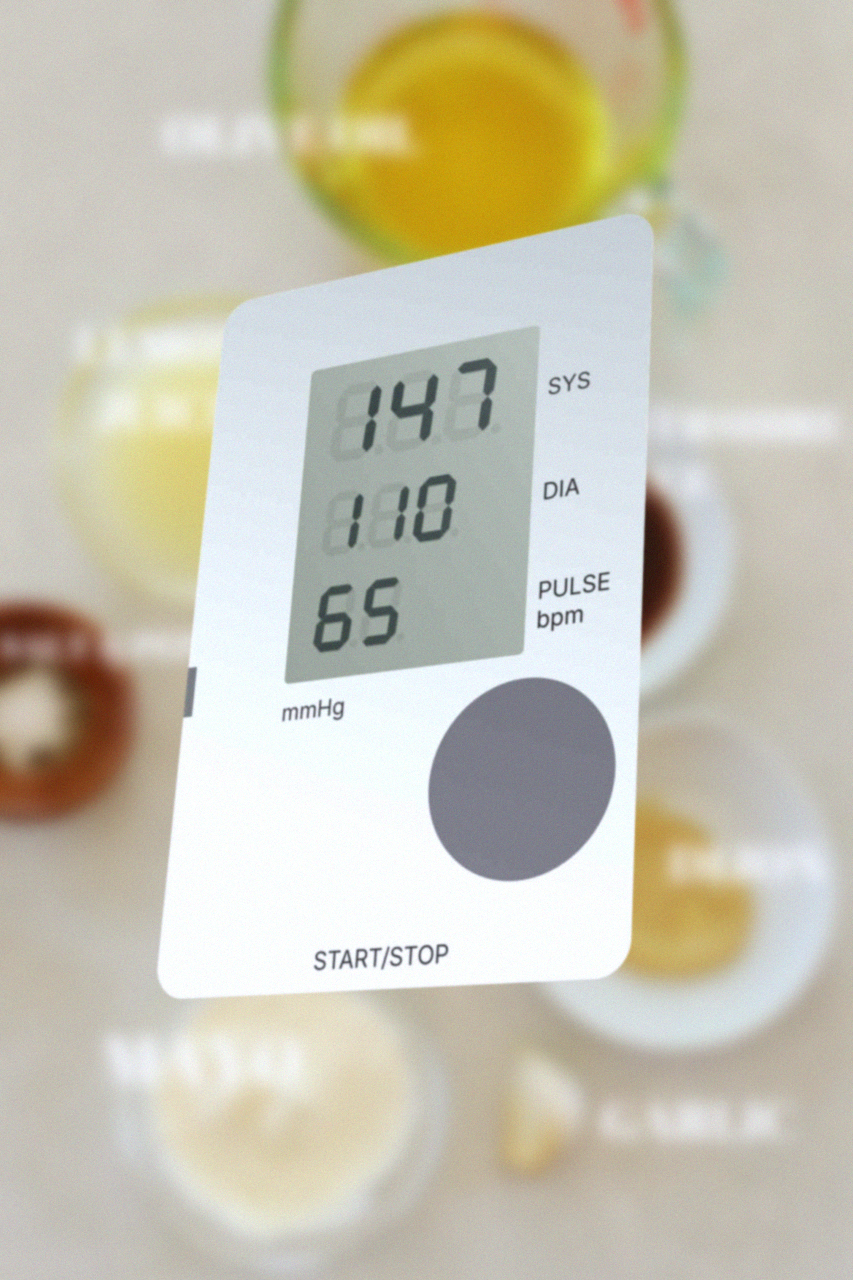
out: 110 mmHg
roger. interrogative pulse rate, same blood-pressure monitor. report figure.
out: 65 bpm
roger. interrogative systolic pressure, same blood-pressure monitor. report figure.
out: 147 mmHg
